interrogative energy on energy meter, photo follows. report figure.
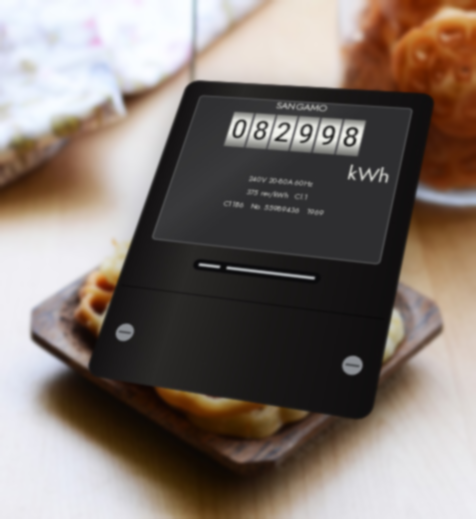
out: 82998 kWh
